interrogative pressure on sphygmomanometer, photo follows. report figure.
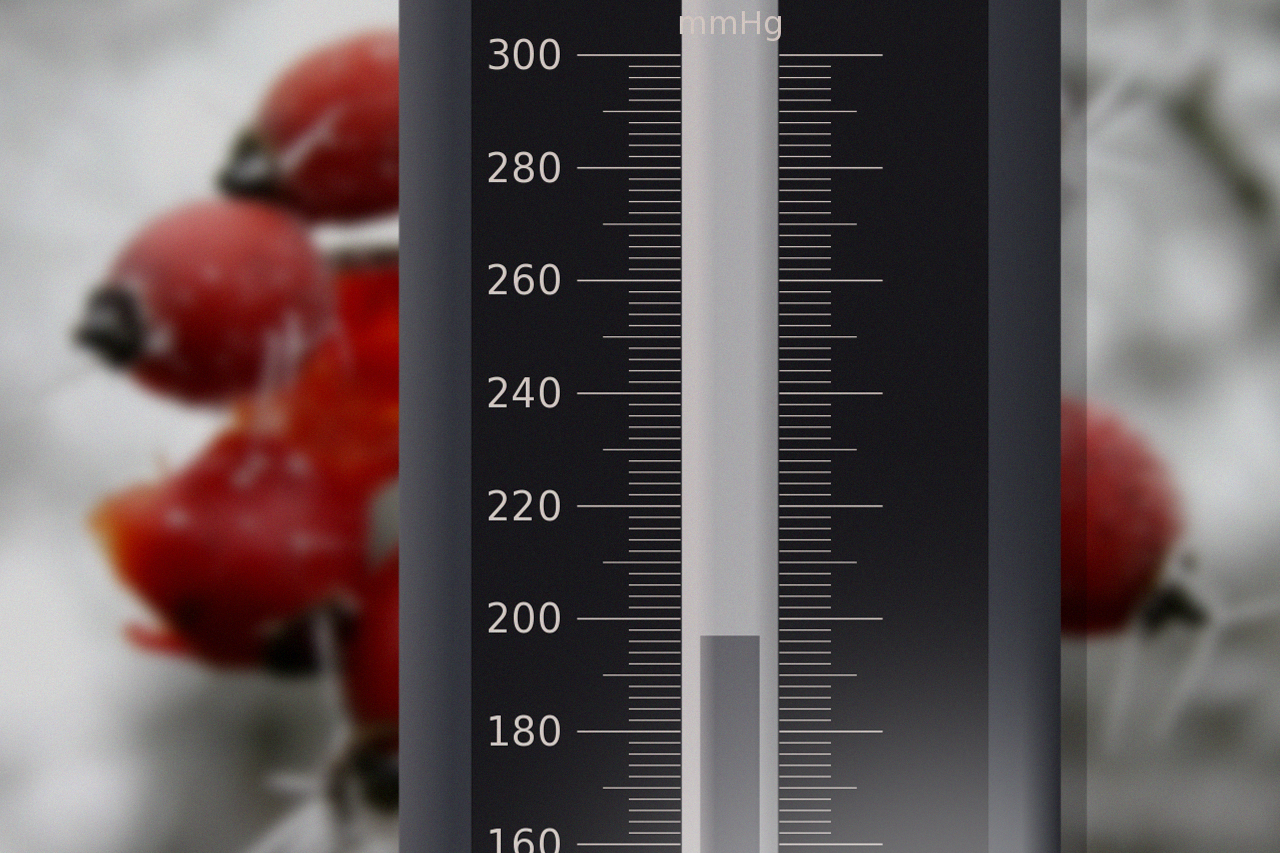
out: 197 mmHg
